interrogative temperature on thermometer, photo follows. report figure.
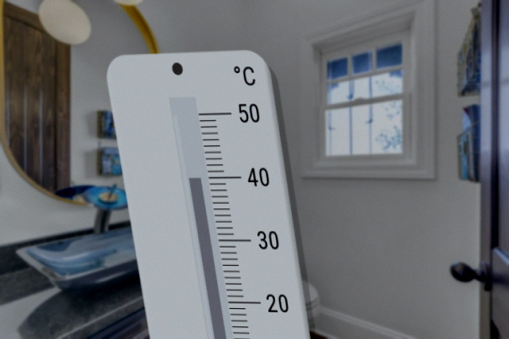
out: 40 °C
